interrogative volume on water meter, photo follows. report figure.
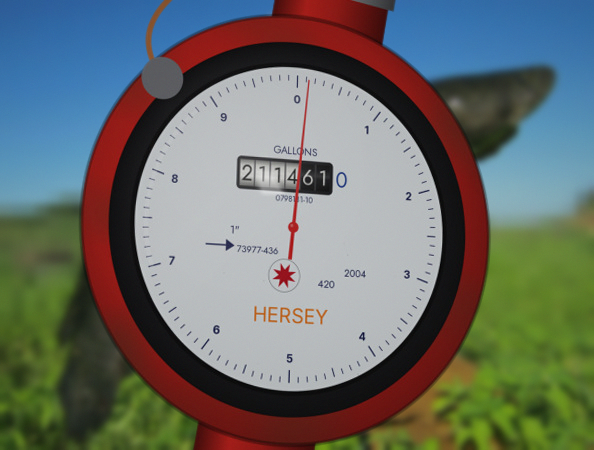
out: 2114610.1 gal
